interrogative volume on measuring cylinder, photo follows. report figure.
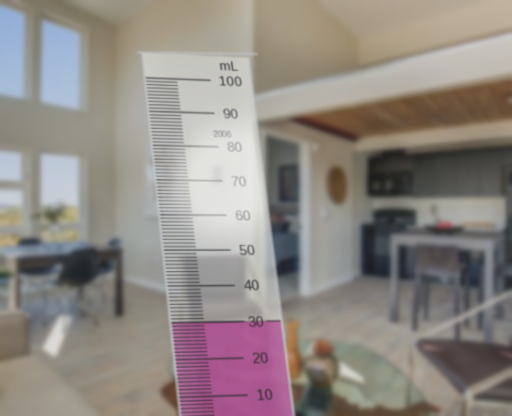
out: 30 mL
